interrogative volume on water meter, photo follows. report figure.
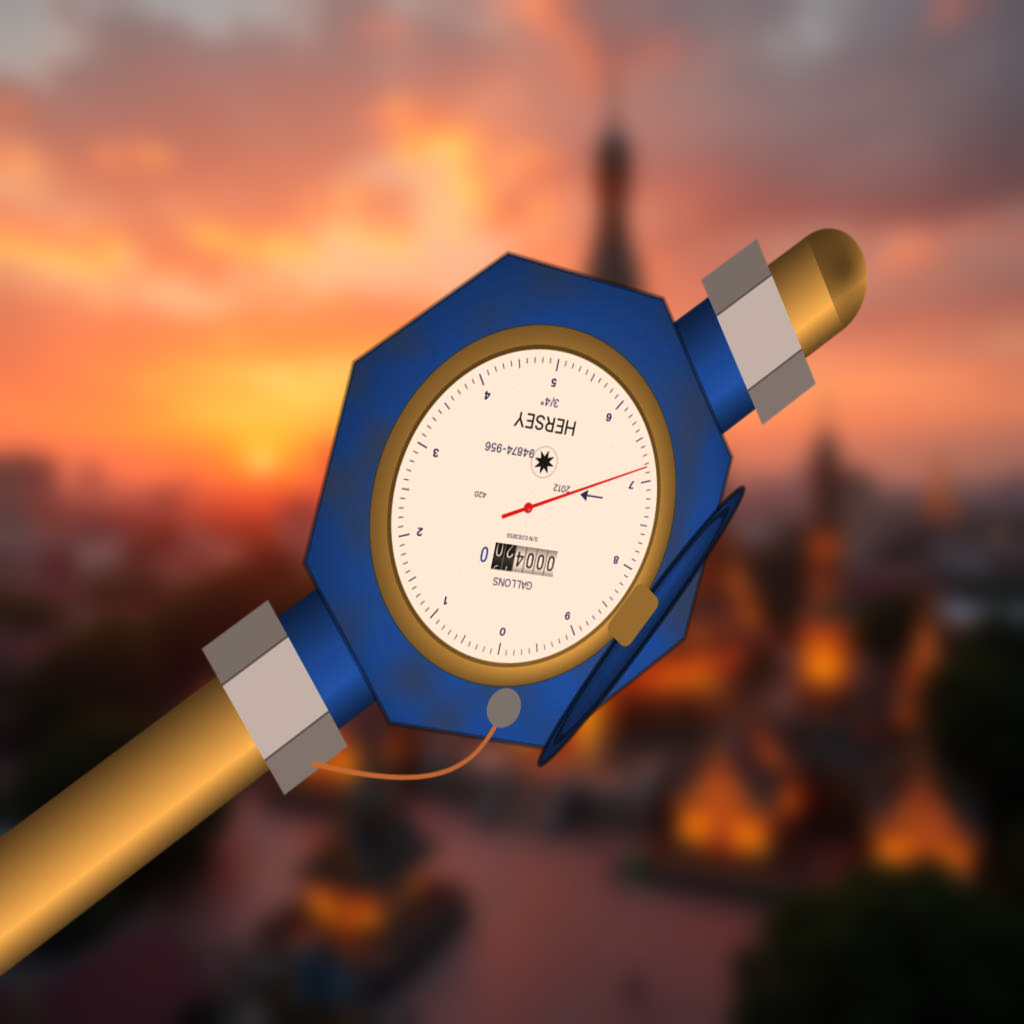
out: 4196.8 gal
